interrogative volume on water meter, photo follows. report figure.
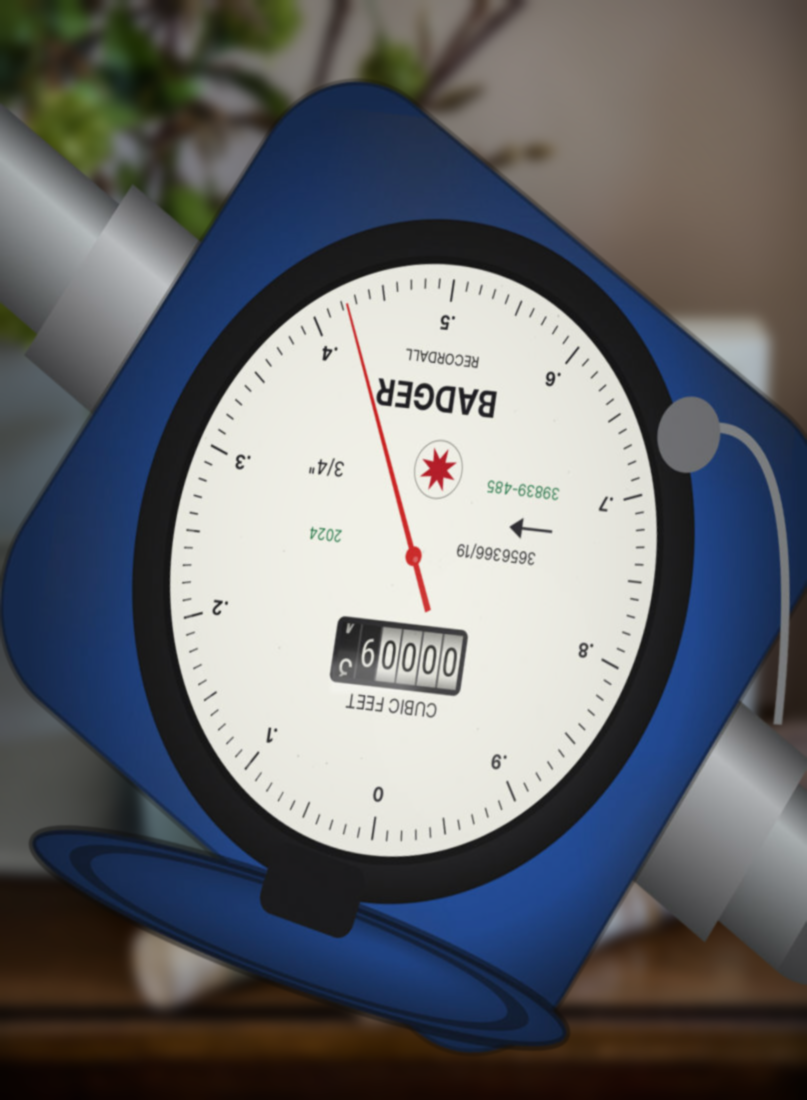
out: 93.42 ft³
